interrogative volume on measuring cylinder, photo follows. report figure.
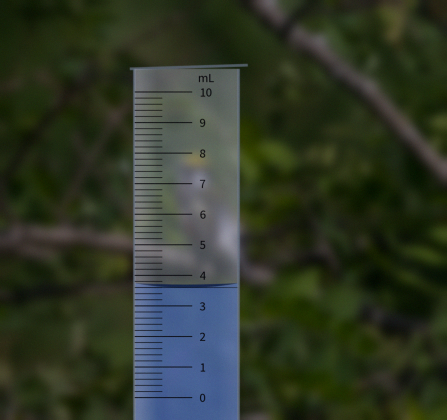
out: 3.6 mL
